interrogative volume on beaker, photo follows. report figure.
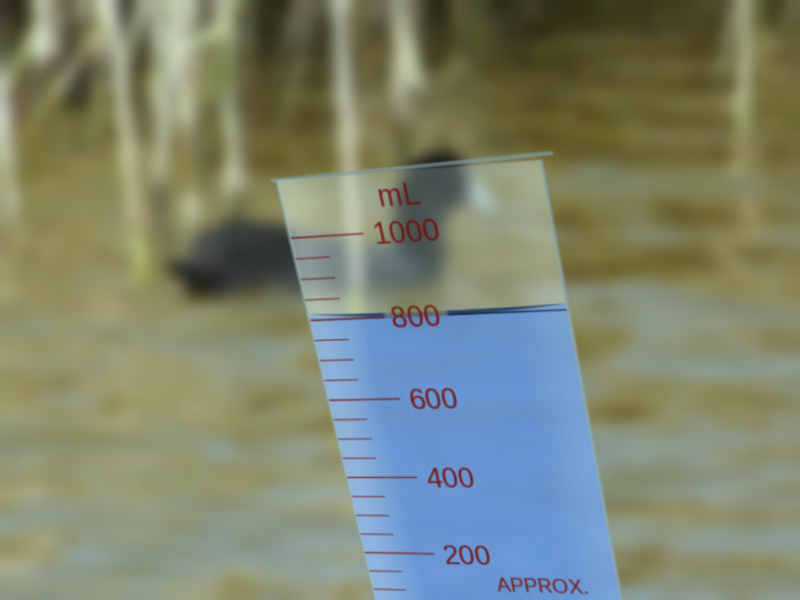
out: 800 mL
